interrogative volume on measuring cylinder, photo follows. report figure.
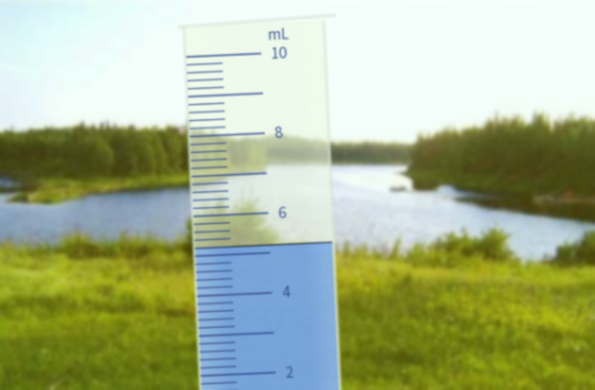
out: 5.2 mL
